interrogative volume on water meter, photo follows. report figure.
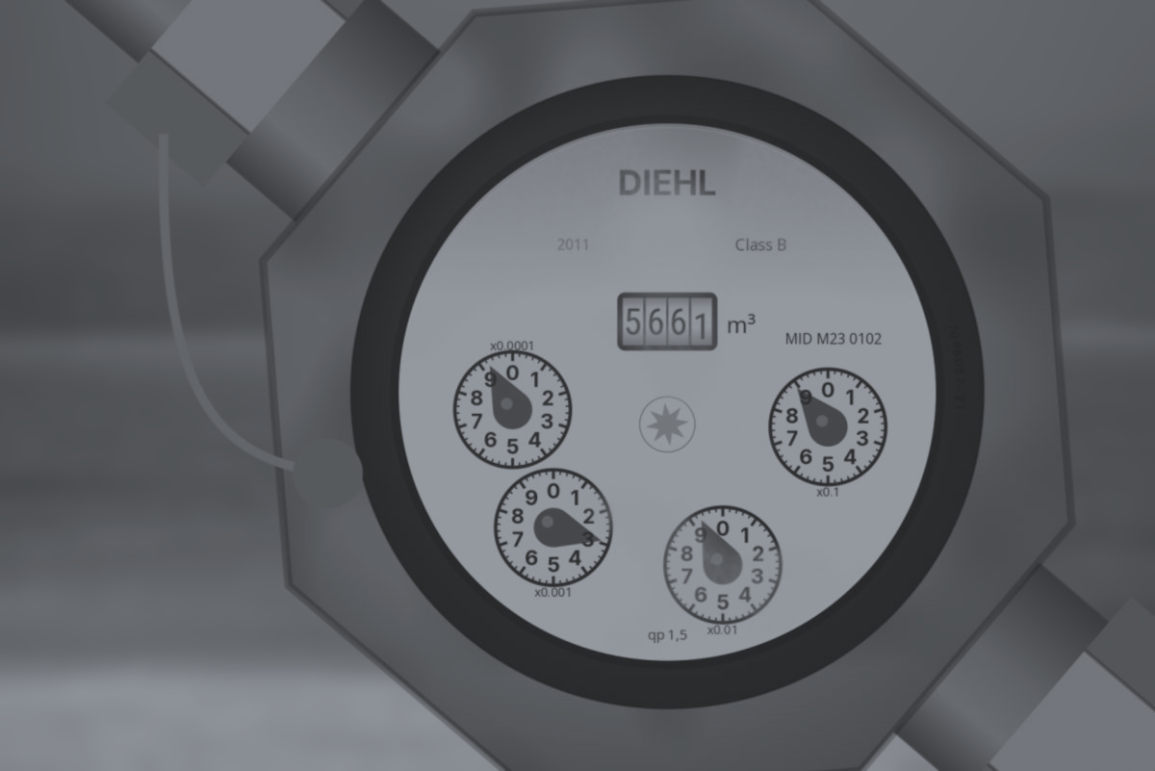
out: 5660.8929 m³
